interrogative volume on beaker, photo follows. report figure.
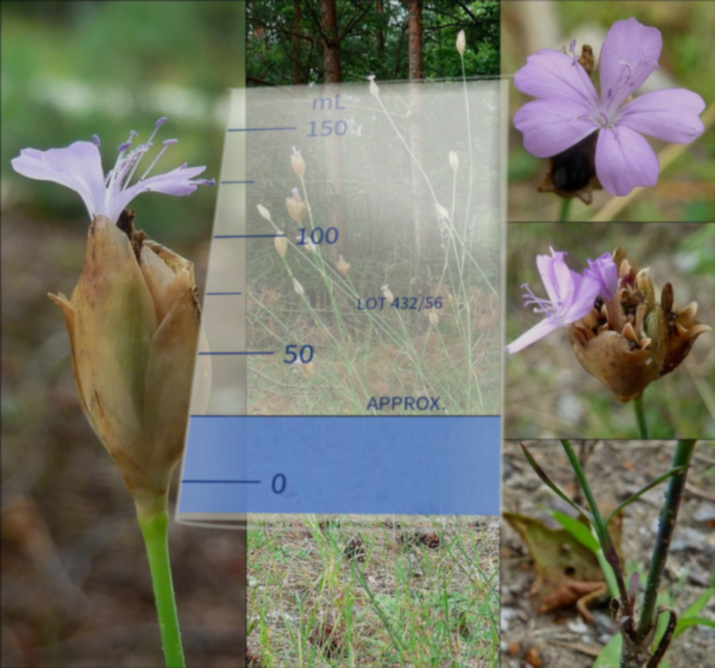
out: 25 mL
